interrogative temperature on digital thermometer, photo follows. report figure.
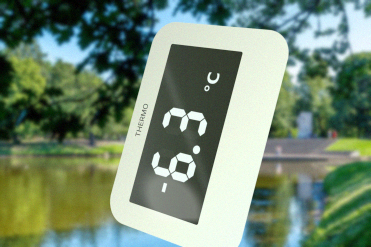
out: -6.3 °C
